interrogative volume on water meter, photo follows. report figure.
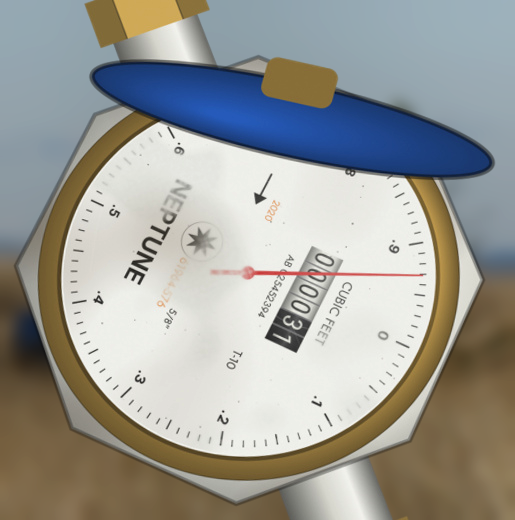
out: 30.93 ft³
